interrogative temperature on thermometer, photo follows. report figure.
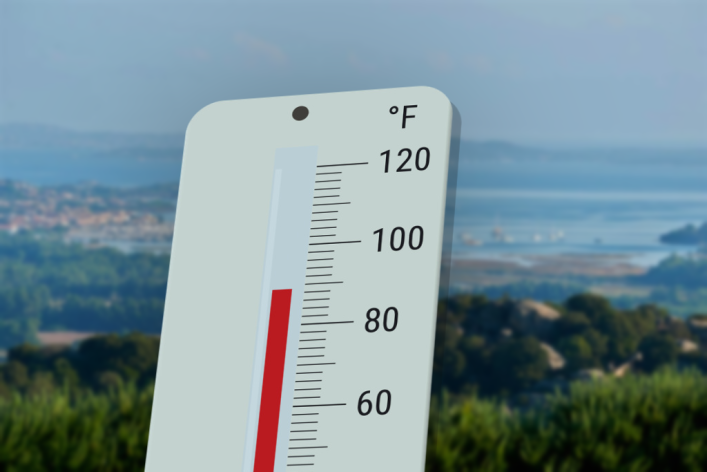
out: 89 °F
